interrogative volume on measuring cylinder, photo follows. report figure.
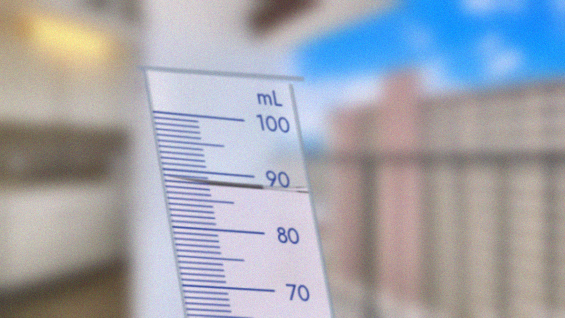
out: 88 mL
